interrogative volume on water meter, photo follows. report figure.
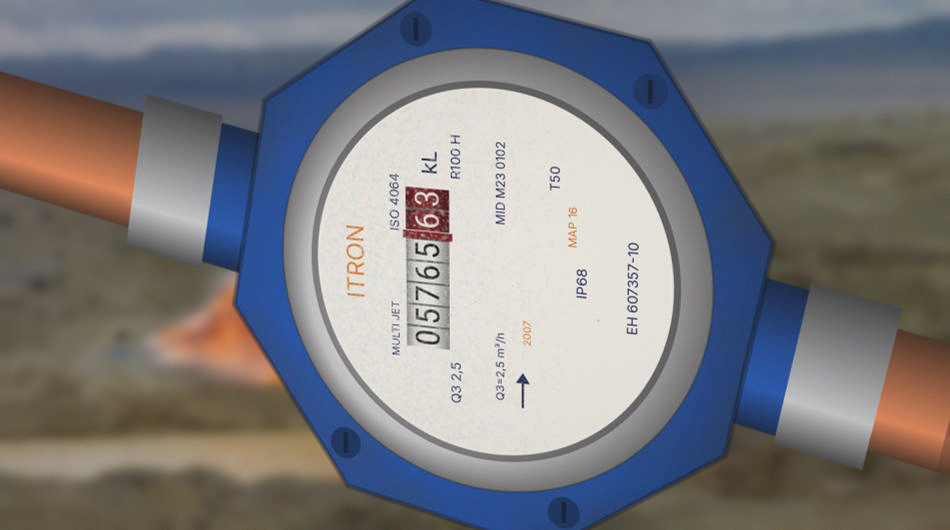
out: 5765.63 kL
